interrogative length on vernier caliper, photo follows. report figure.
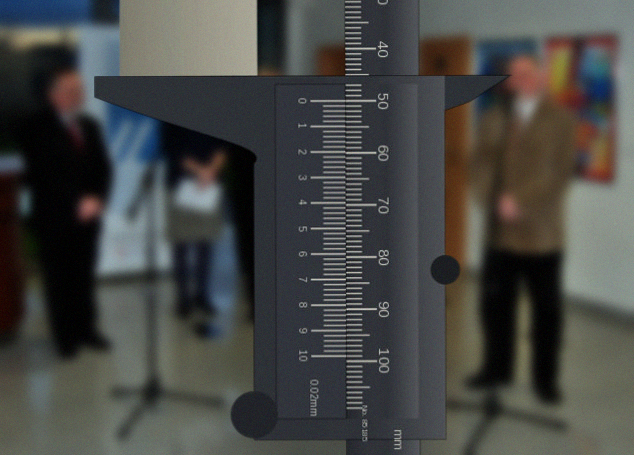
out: 50.0 mm
